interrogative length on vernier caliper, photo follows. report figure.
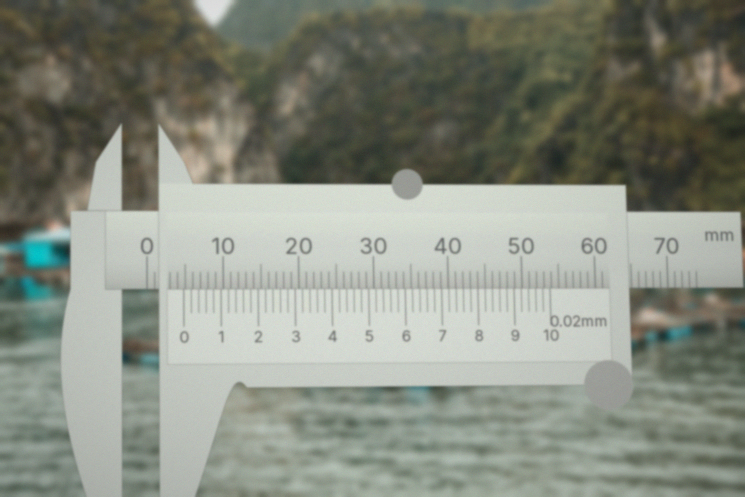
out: 4.8 mm
